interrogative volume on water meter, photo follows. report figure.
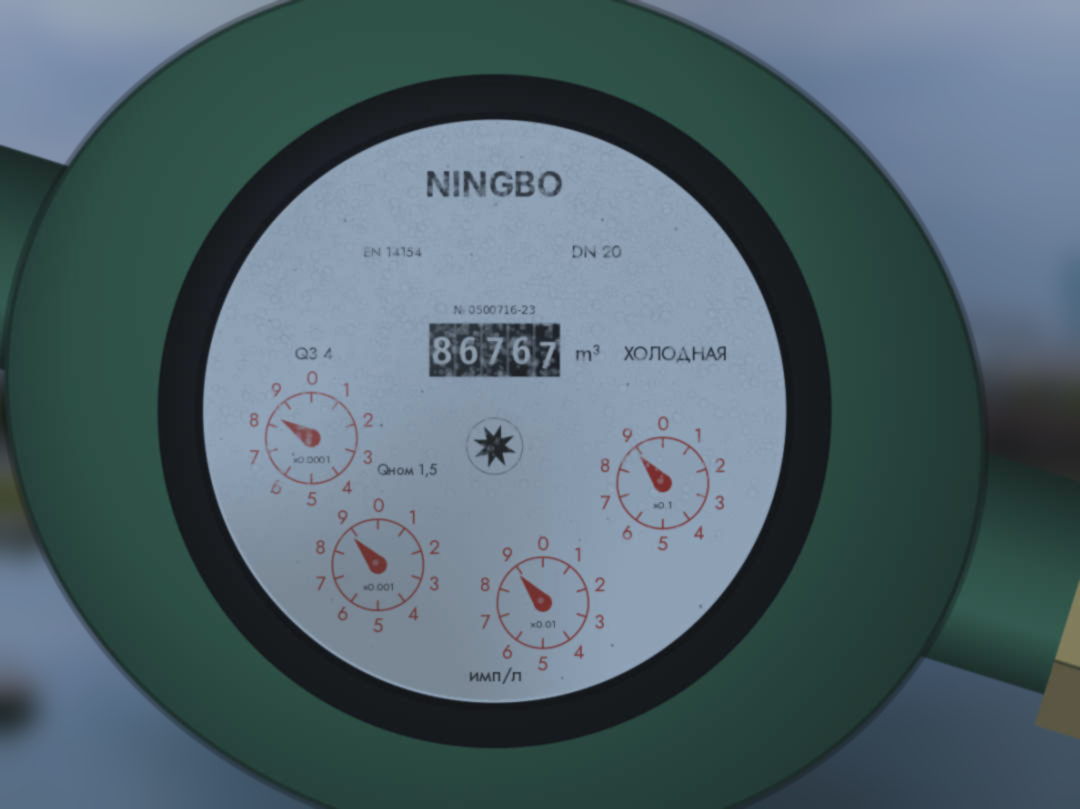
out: 86766.8888 m³
